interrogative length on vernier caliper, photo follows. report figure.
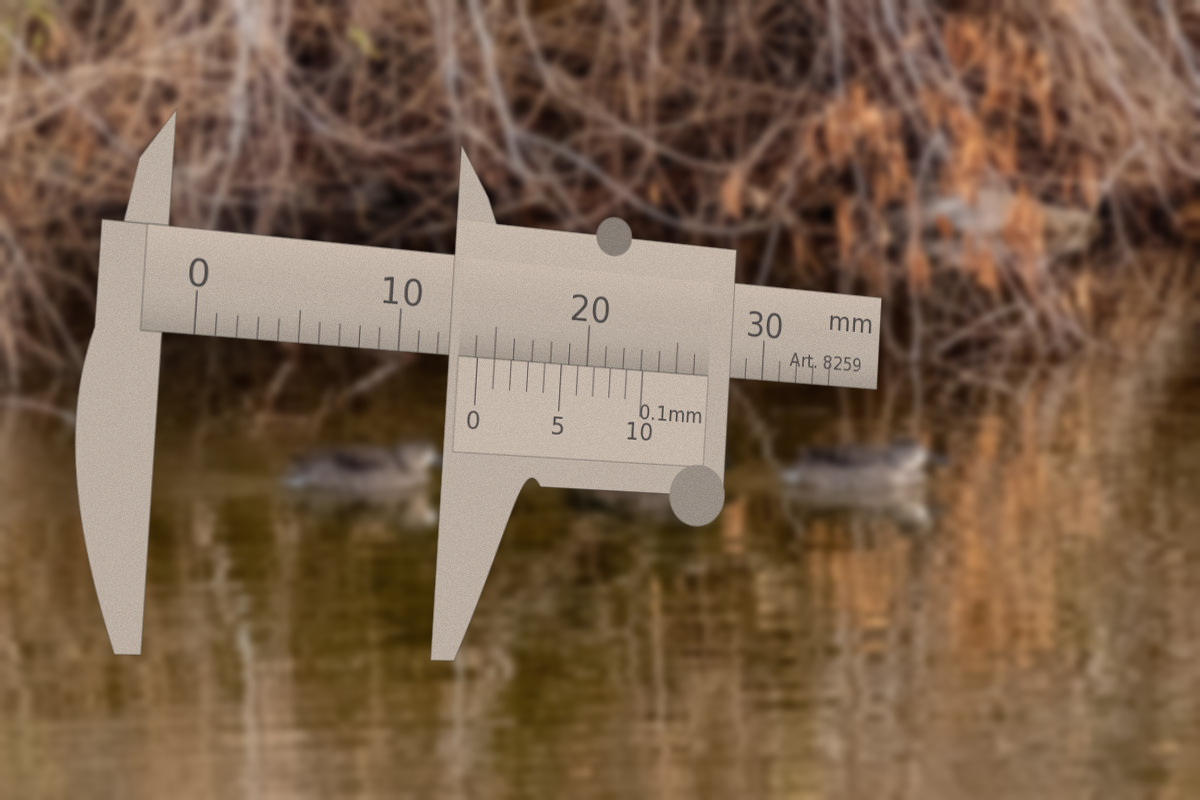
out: 14.1 mm
